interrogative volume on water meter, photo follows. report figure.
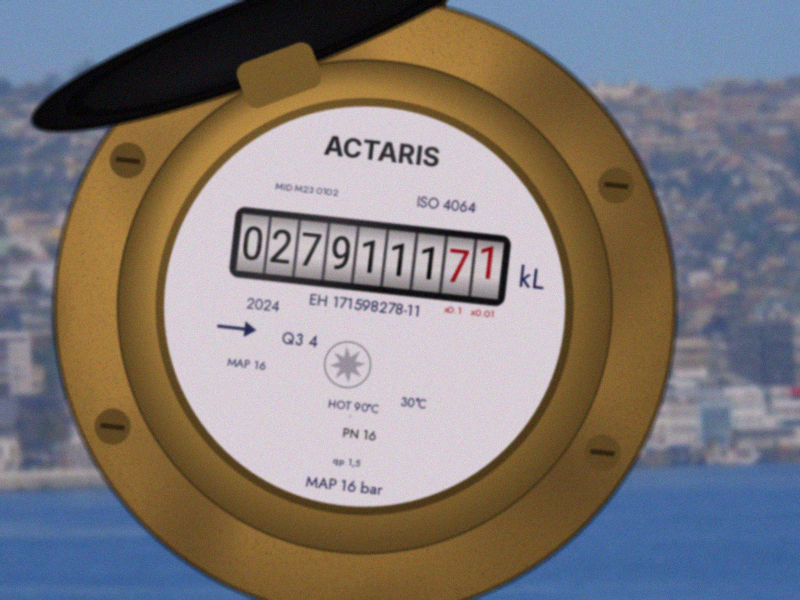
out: 279111.71 kL
